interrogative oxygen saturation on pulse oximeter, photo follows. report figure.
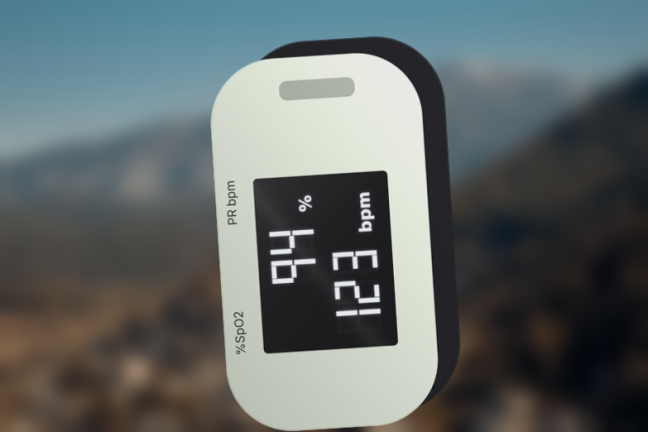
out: 94 %
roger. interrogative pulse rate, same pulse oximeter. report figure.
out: 123 bpm
